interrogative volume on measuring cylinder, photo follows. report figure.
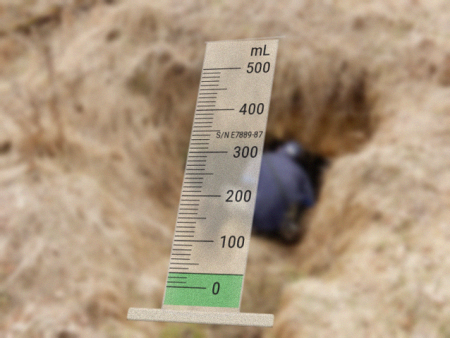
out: 30 mL
